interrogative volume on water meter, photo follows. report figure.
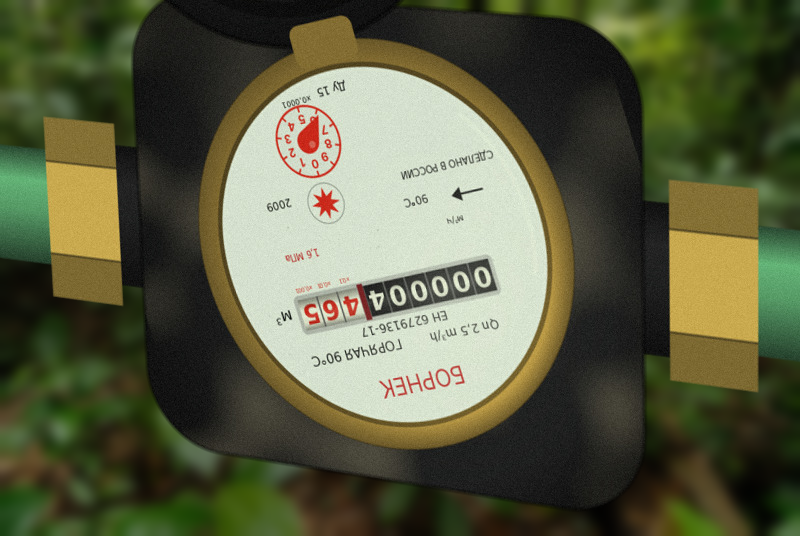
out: 4.4656 m³
